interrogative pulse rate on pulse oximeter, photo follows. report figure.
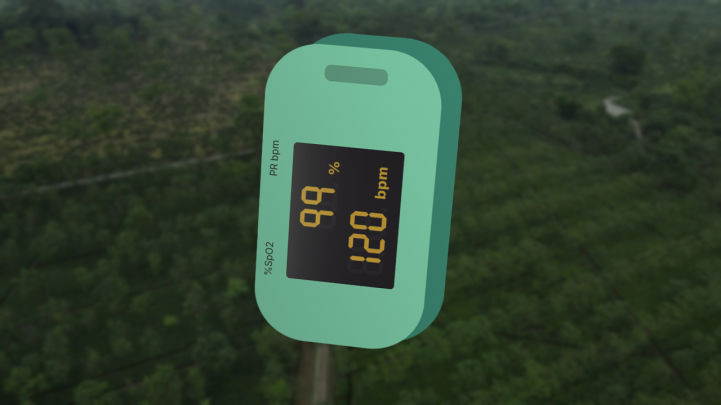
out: 120 bpm
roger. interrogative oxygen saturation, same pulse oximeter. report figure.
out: 99 %
